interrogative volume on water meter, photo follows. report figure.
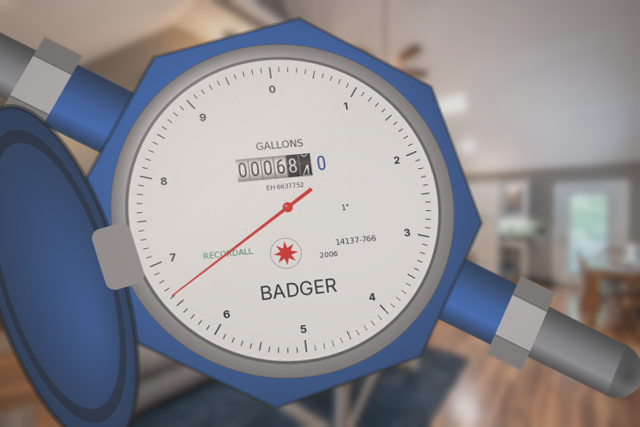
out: 6836.6 gal
